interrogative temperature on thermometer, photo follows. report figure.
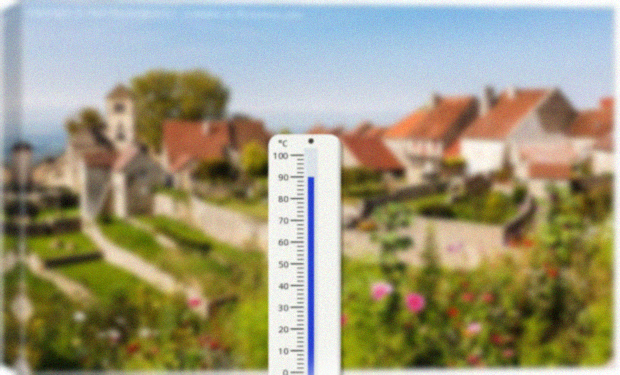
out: 90 °C
